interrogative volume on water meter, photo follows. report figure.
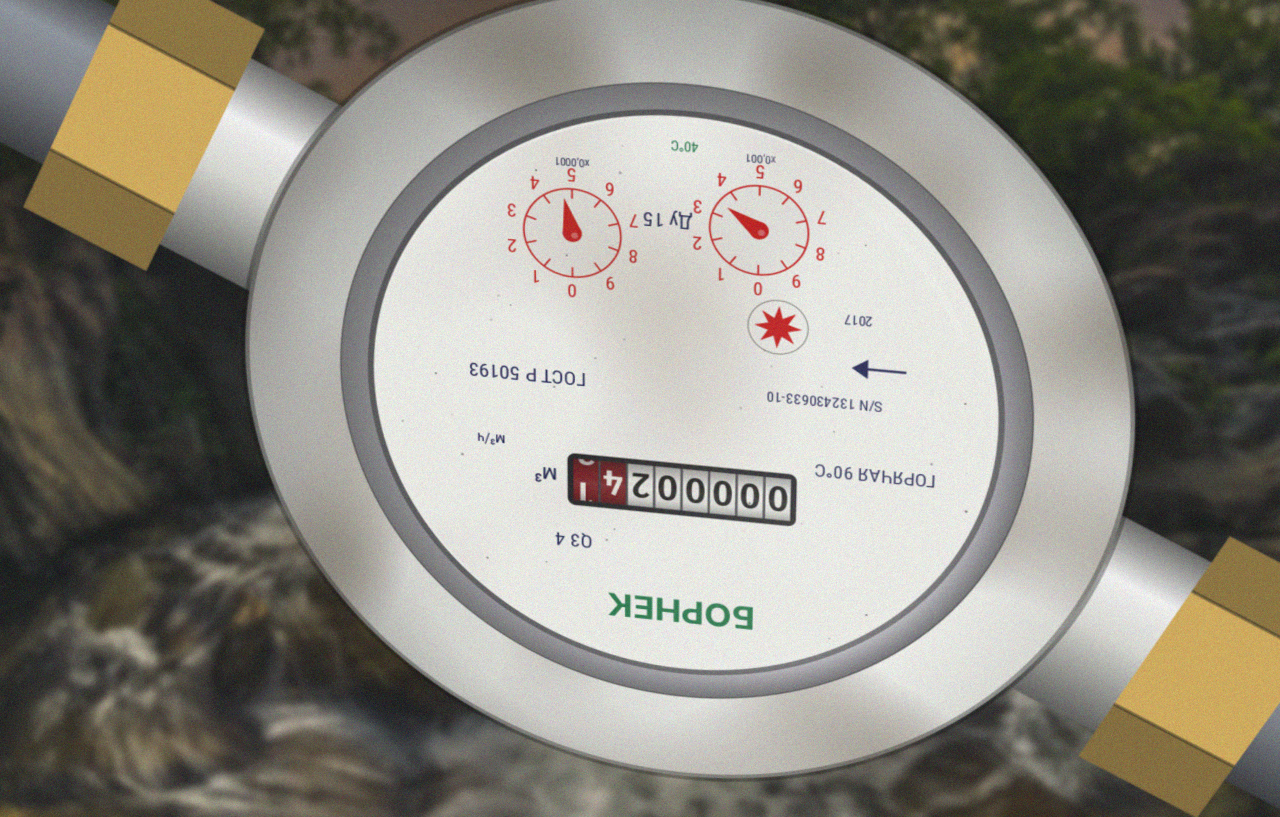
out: 2.4134 m³
